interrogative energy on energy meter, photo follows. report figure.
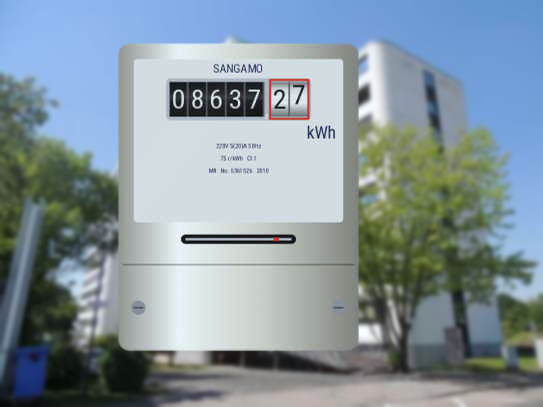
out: 8637.27 kWh
